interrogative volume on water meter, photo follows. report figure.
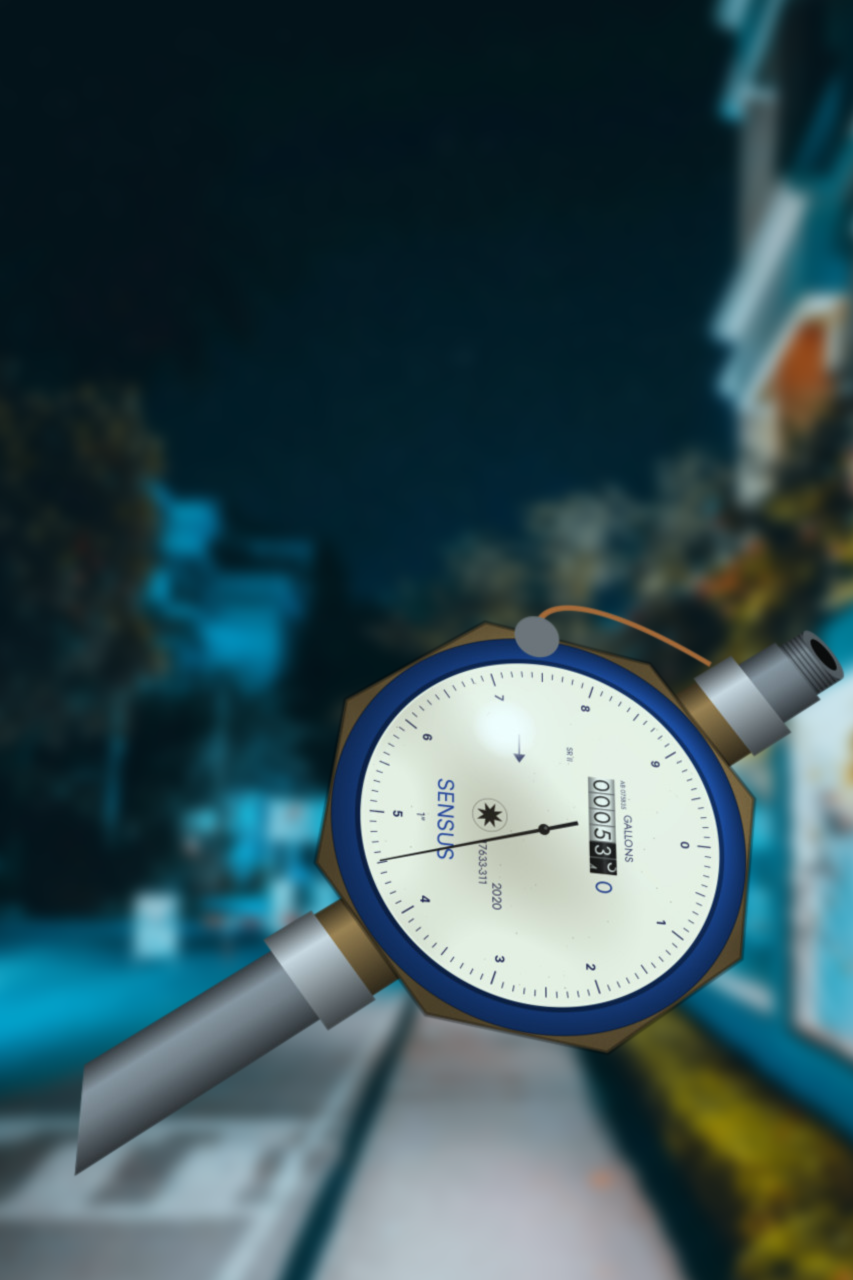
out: 5334.5 gal
